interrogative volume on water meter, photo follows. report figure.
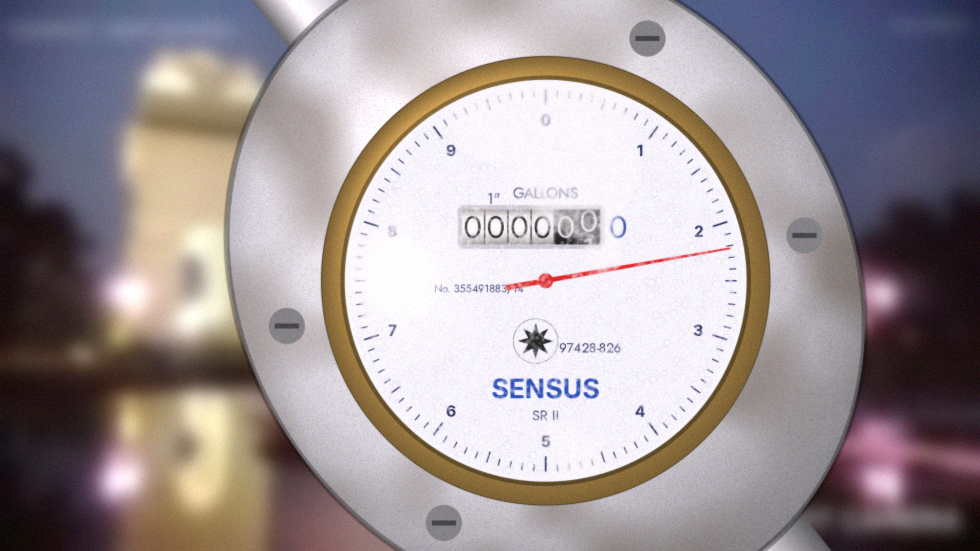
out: 2.2 gal
